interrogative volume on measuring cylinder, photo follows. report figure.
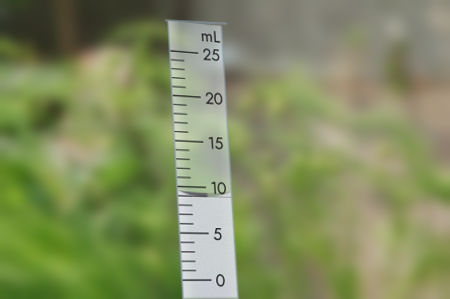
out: 9 mL
